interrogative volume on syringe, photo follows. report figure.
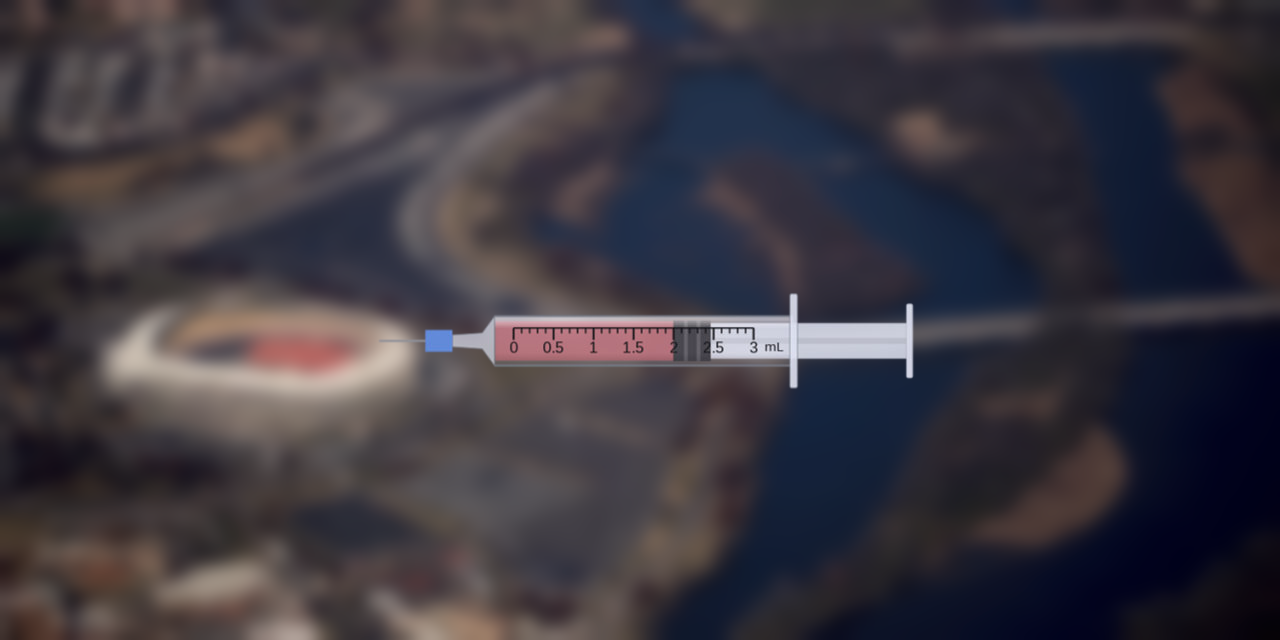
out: 2 mL
